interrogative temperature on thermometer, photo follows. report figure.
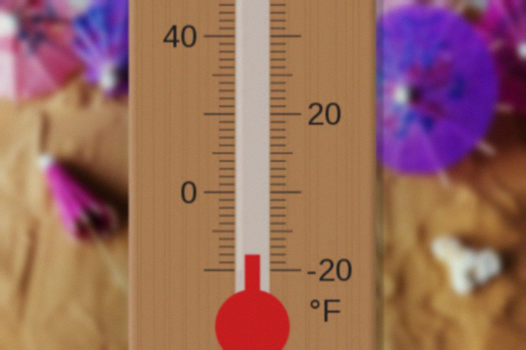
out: -16 °F
